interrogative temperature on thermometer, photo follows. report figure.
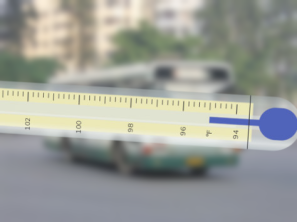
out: 95 °F
